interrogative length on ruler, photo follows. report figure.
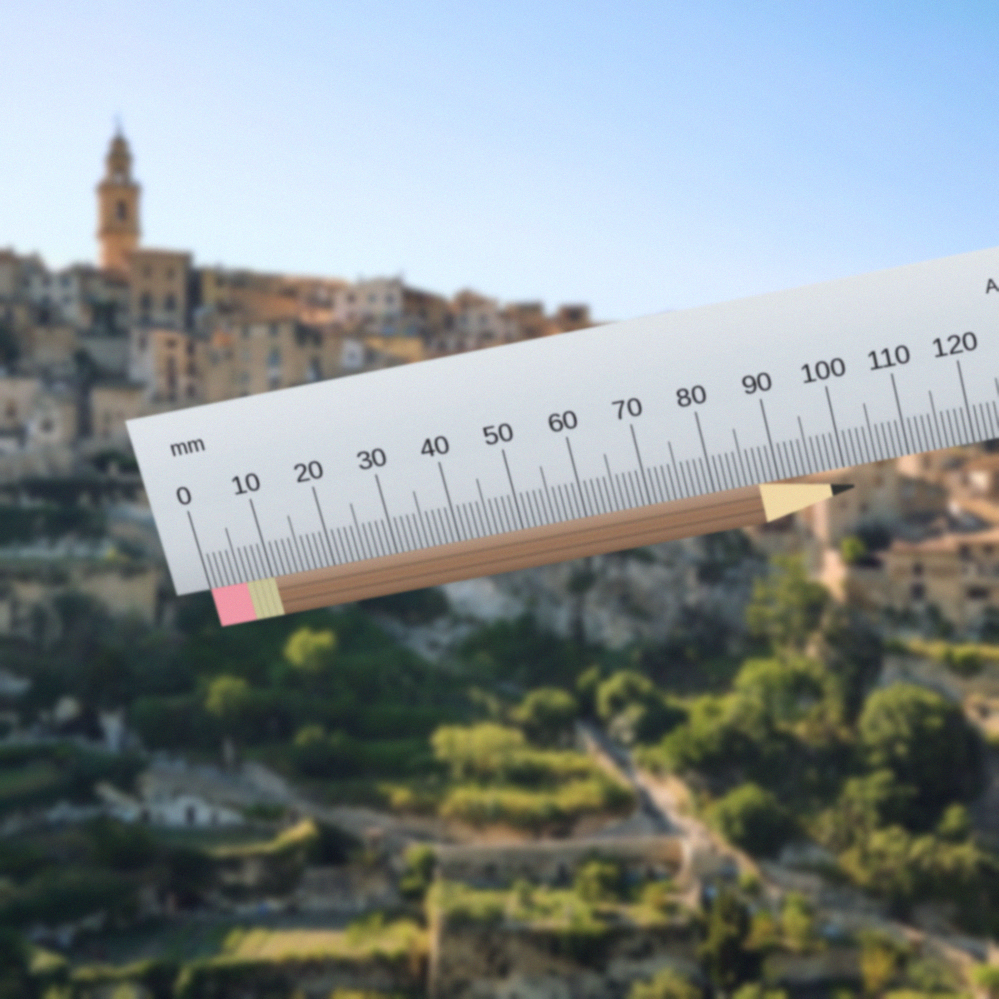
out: 101 mm
